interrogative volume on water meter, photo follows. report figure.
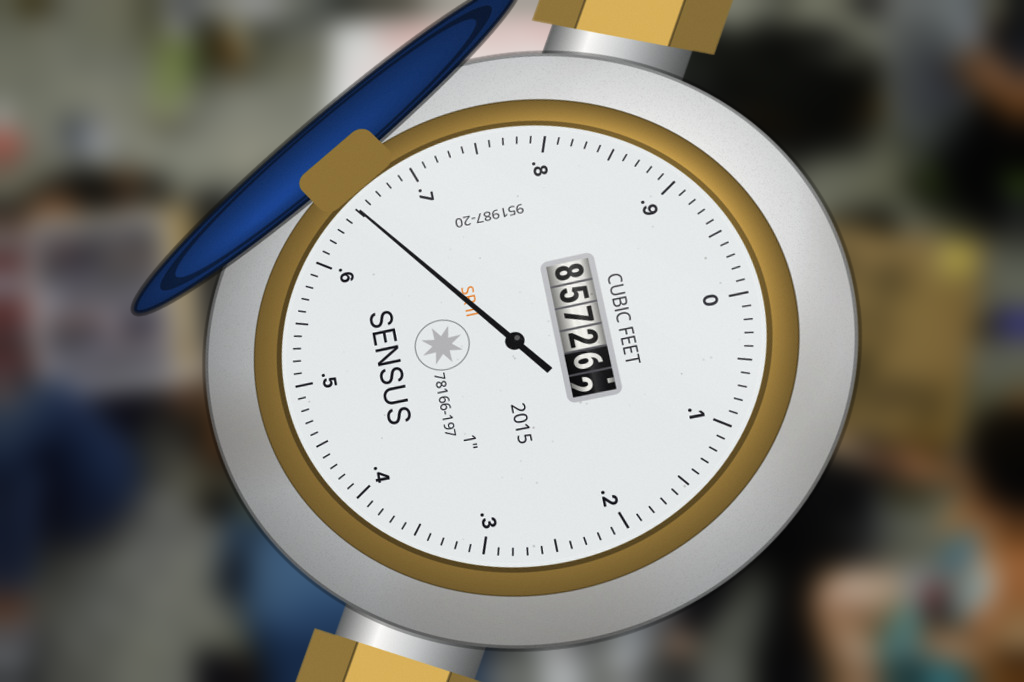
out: 857261.65 ft³
